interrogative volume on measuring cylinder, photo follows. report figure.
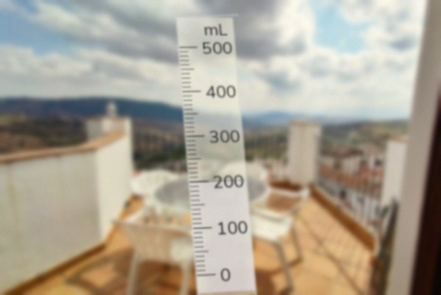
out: 200 mL
